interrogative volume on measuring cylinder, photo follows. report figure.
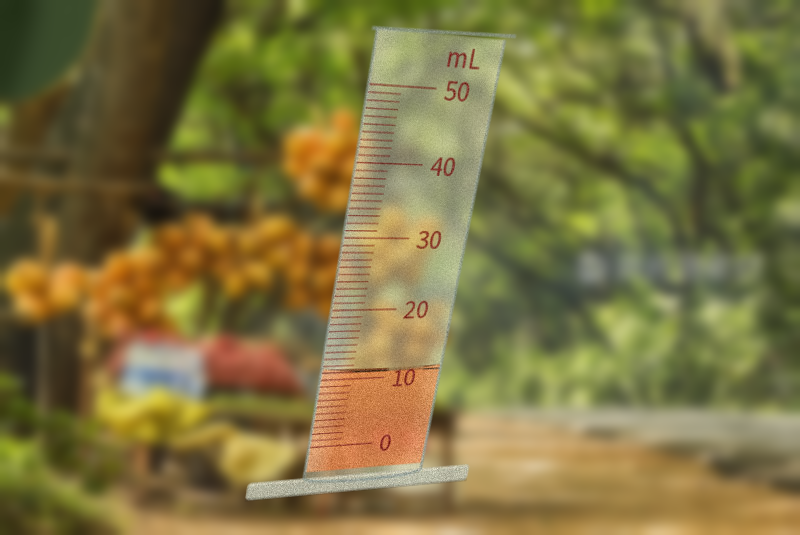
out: 11 mL
